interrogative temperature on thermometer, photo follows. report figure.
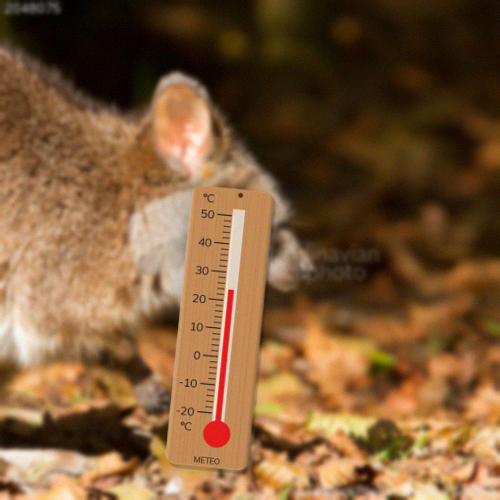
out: 24 °C
